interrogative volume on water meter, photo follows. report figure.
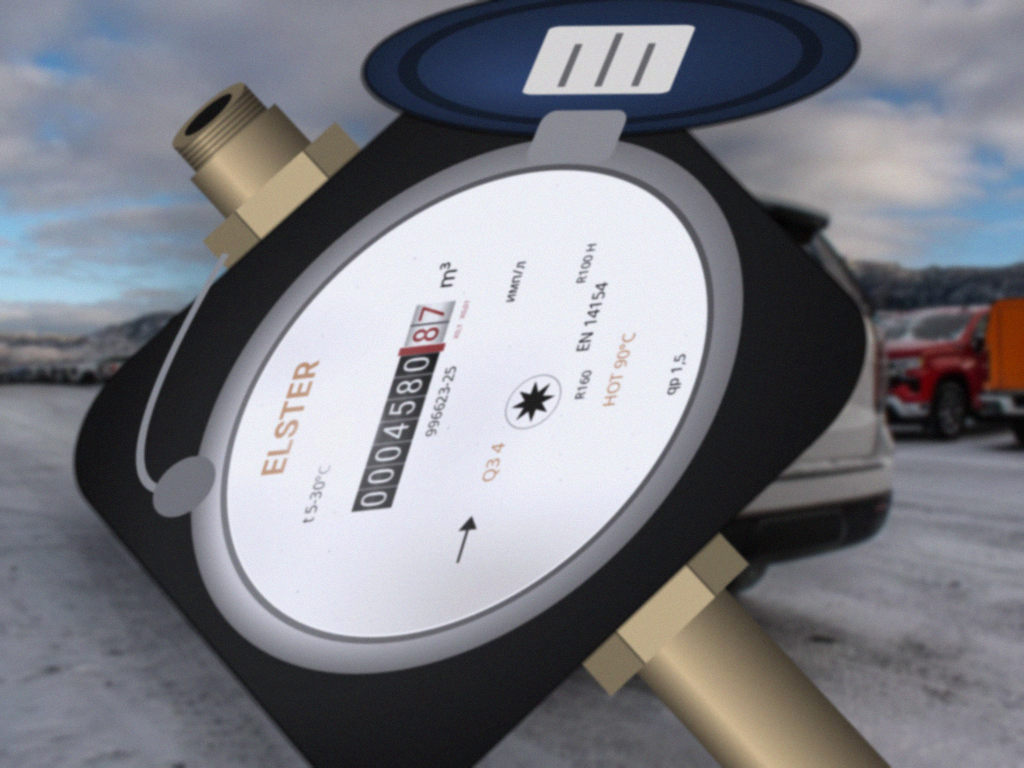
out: 4580.87 m³
